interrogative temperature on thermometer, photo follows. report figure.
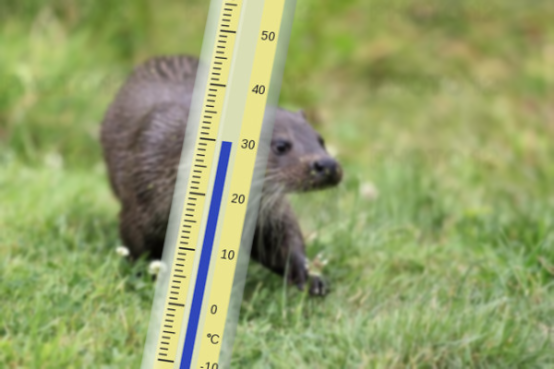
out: 30 °C
